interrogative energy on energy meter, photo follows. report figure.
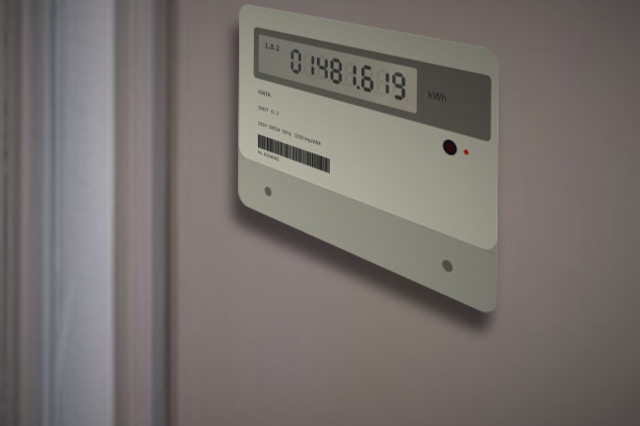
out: 1481.619 kWh
